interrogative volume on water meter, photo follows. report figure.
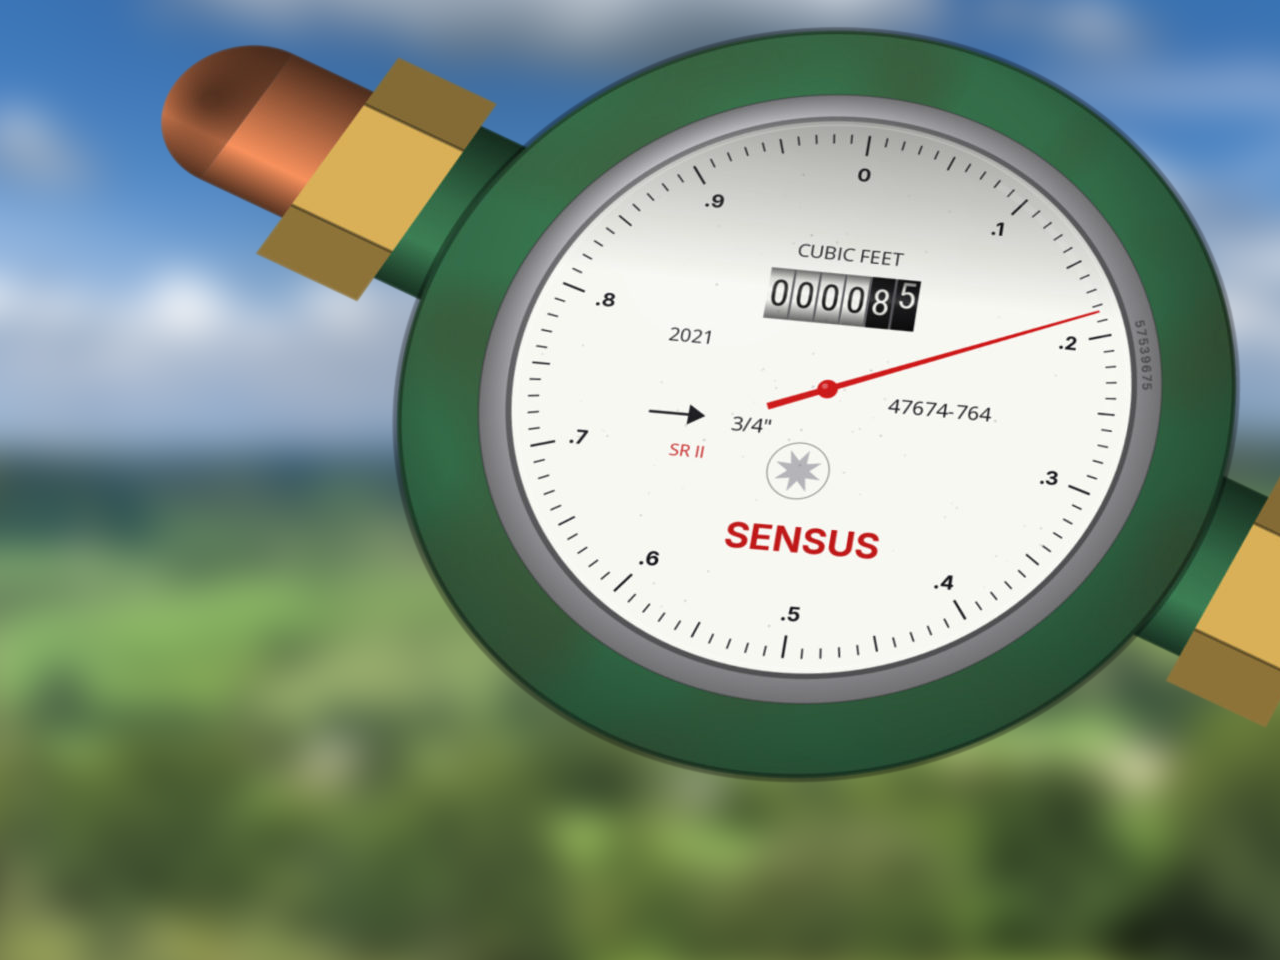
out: 85.18 ft³
